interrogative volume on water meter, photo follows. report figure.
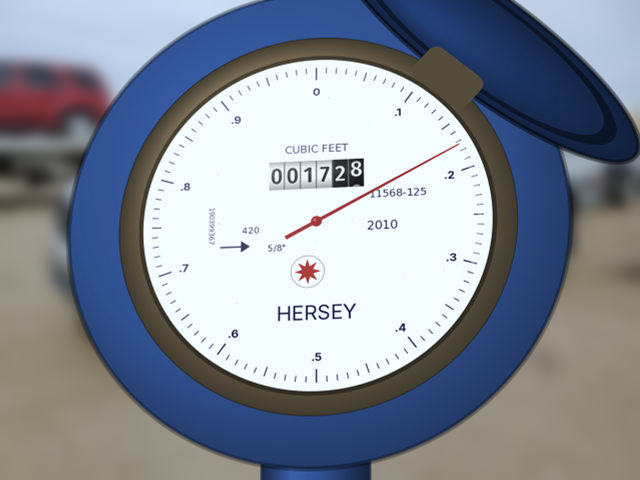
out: 1728.17 ft³
